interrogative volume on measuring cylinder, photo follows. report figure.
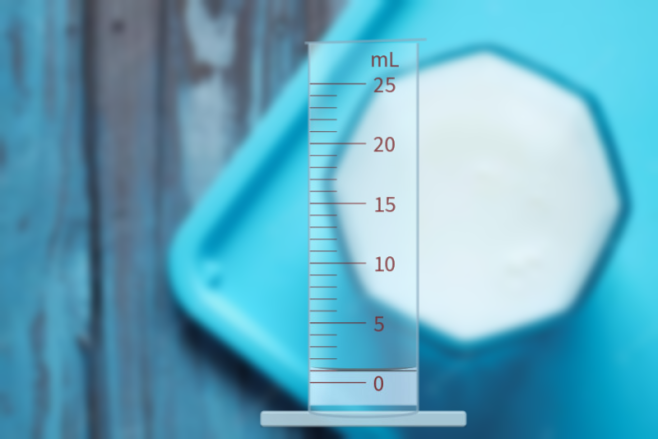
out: 1 mL
